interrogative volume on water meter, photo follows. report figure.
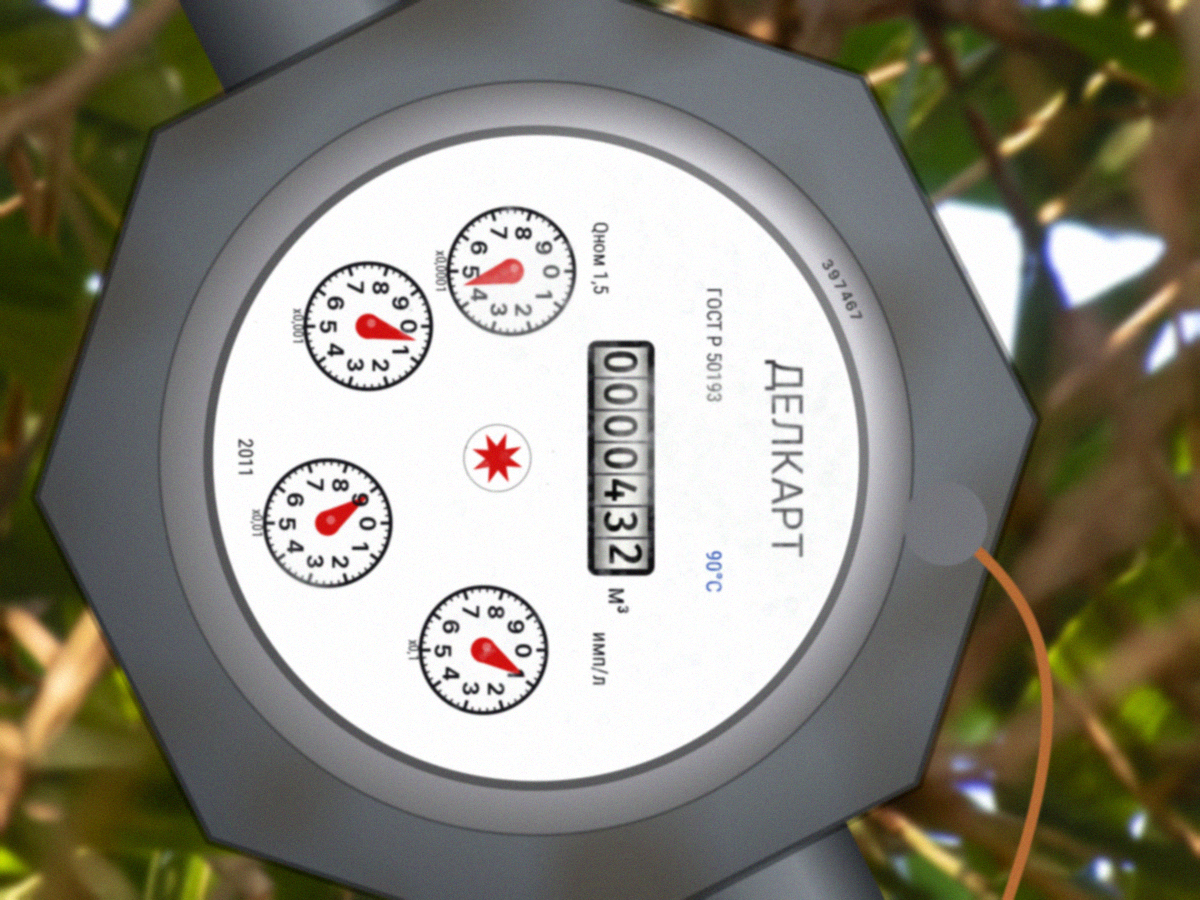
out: 432.0904 m³
